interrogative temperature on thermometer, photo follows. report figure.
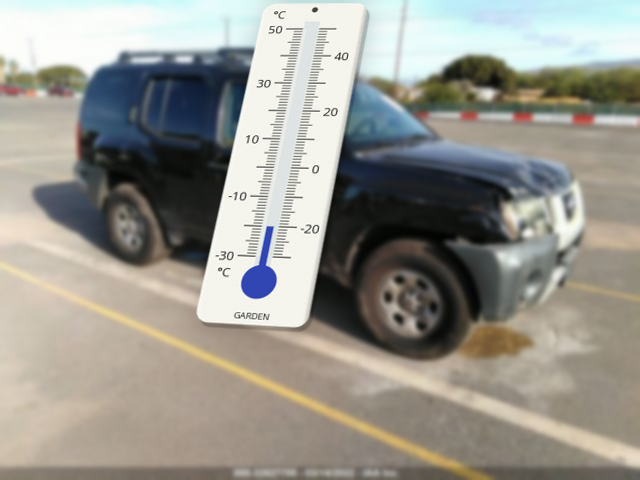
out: -20 °C
